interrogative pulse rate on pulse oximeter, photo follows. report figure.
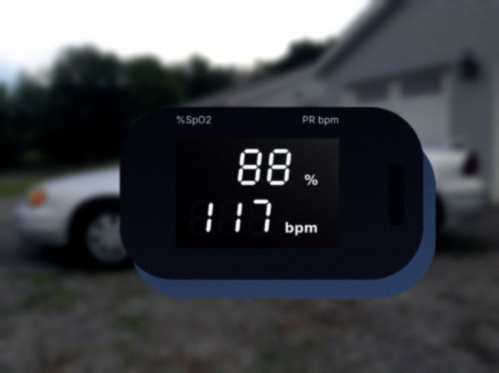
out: 117 bpm
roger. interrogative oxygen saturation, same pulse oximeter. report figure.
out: 88 %
